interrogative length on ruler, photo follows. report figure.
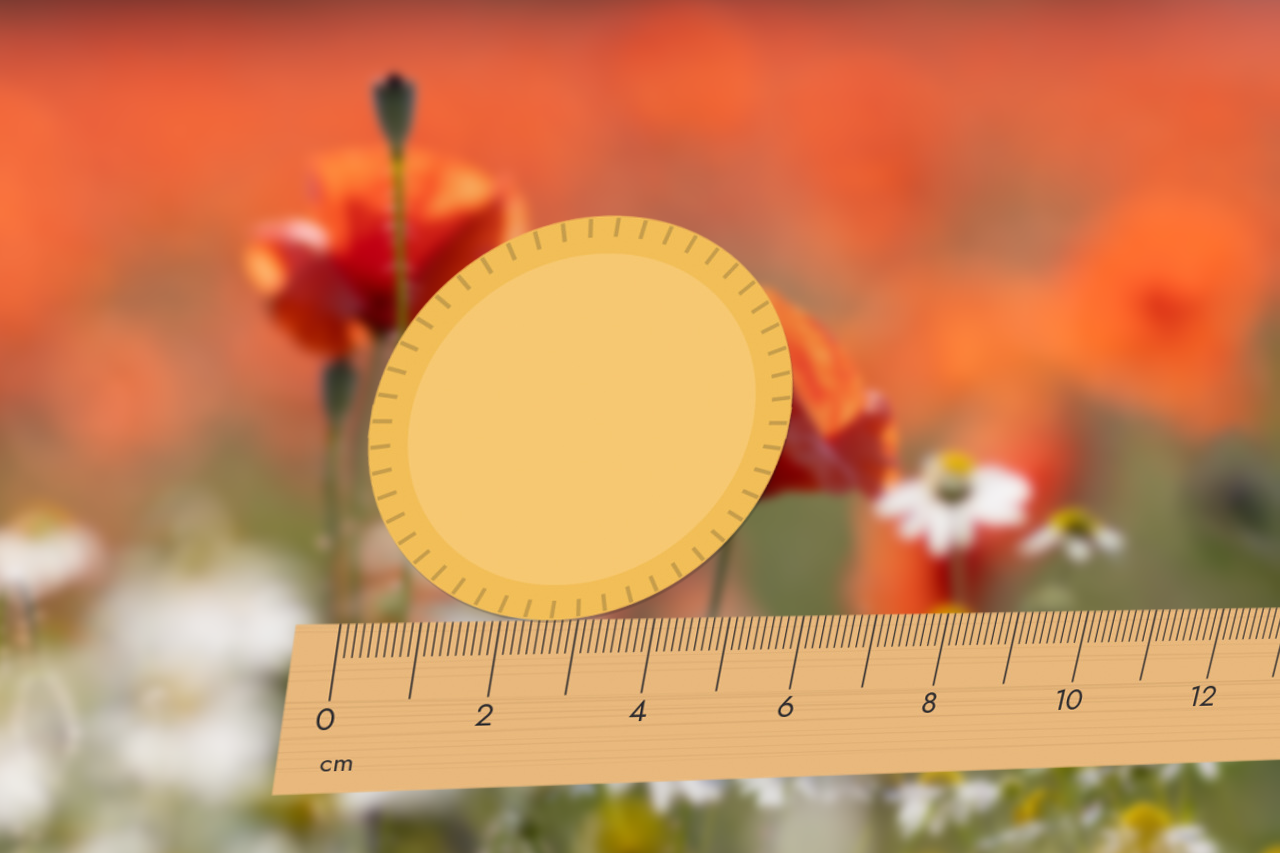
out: 5.3 cm
